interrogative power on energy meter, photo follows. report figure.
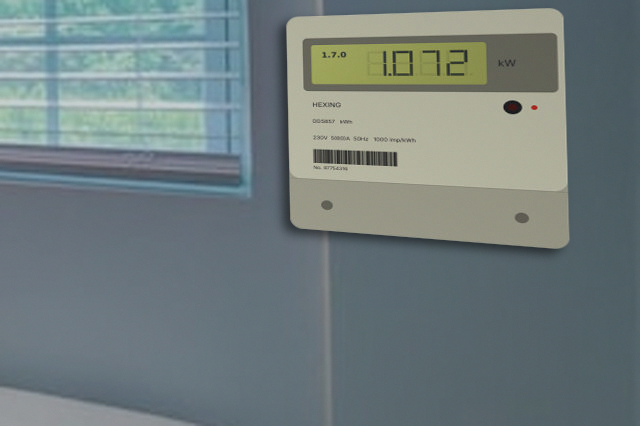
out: 1.072 kW
